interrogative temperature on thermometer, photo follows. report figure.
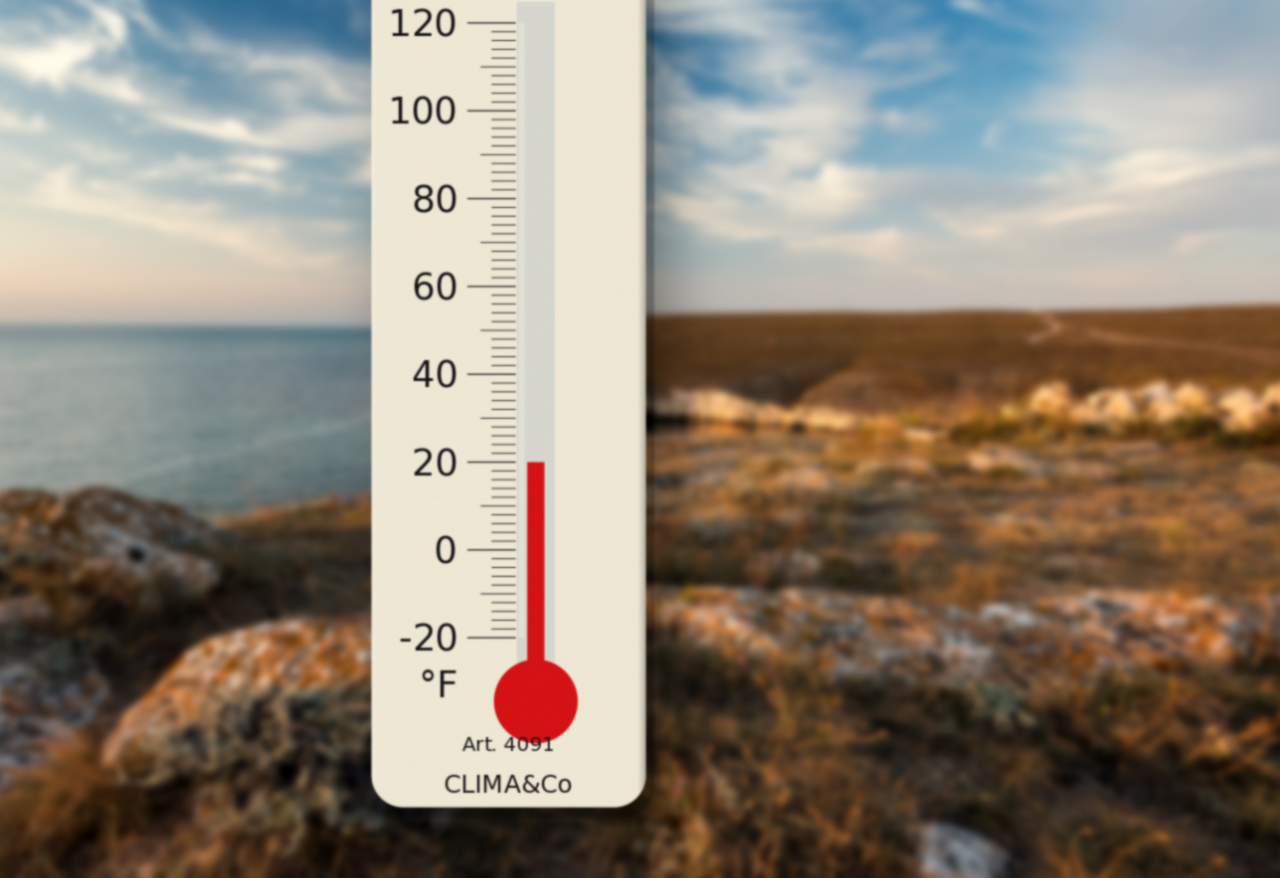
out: 20 °F
